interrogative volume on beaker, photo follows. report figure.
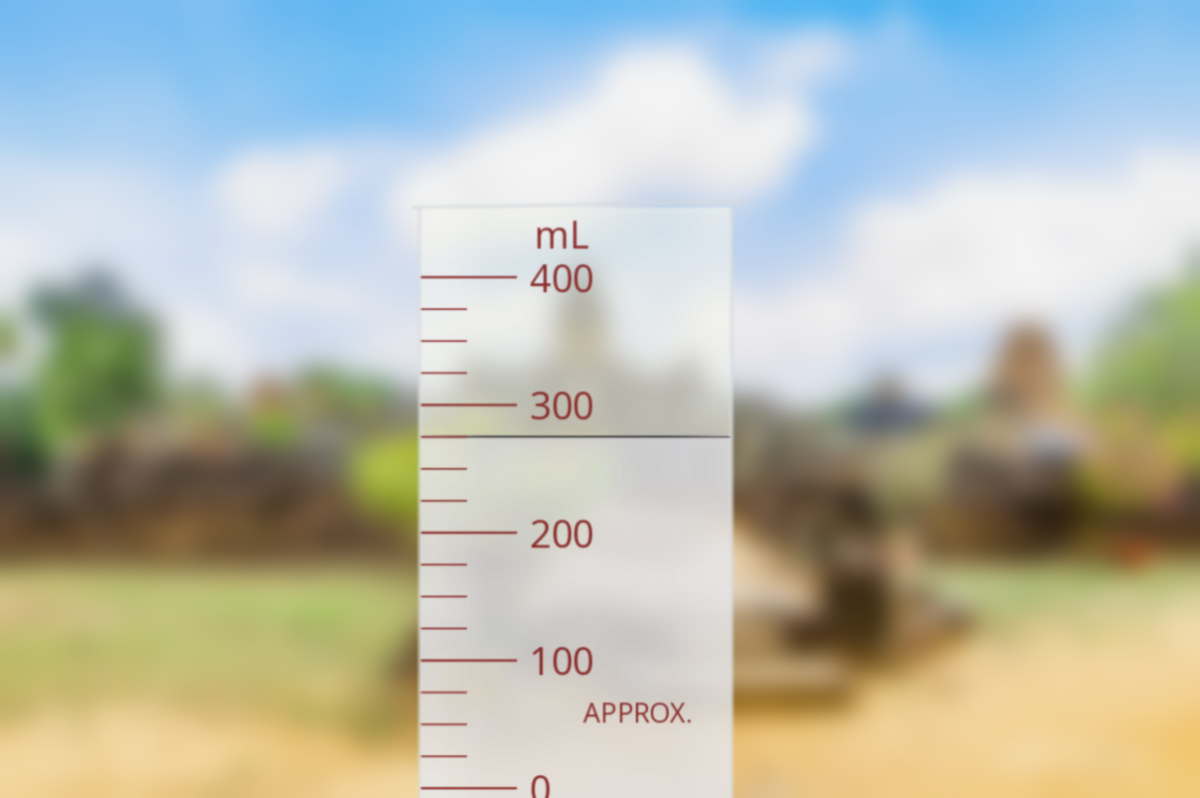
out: 275 mL
